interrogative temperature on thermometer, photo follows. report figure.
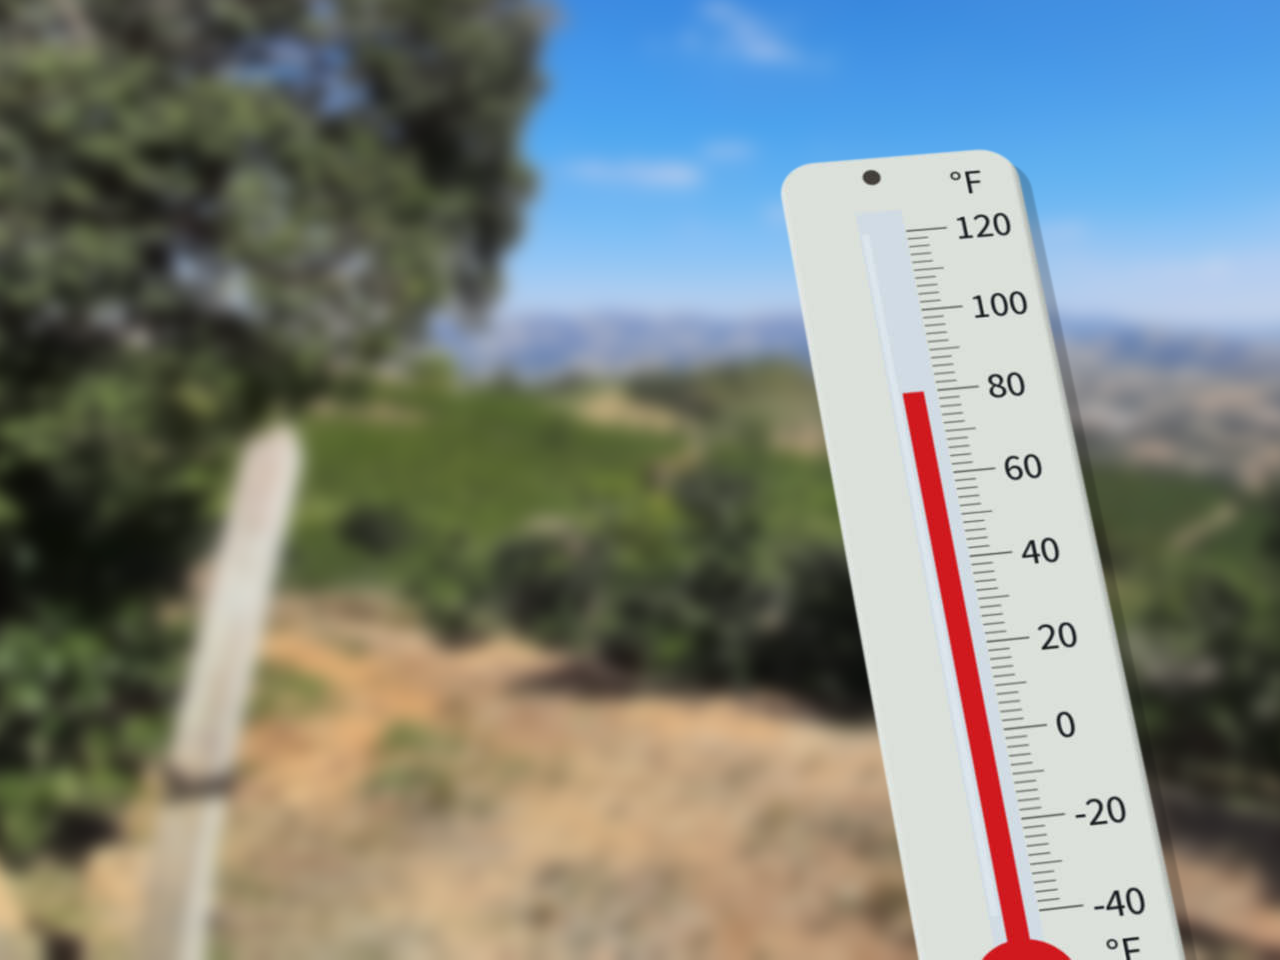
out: 80 °F
